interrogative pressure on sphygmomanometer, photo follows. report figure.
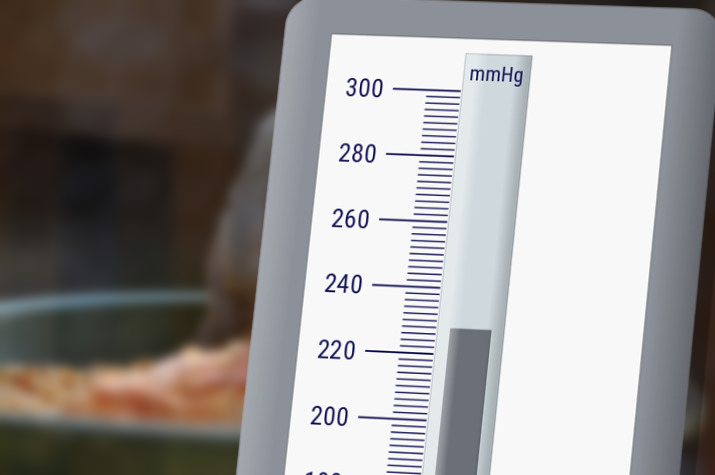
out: 228 mmHg
